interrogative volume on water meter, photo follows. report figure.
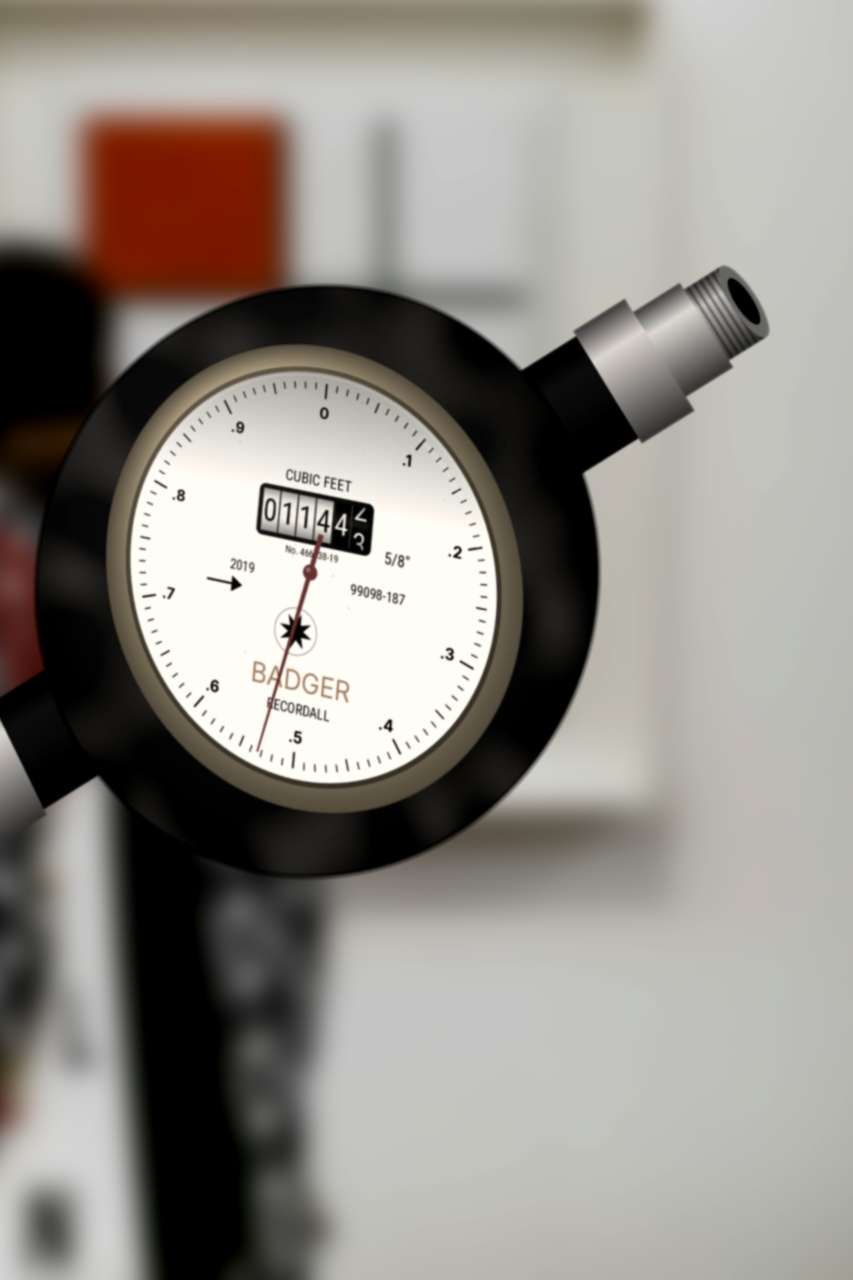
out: 11442.53 ft³
